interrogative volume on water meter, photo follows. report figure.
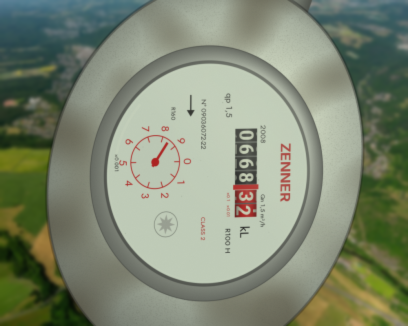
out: 668.318 kL
